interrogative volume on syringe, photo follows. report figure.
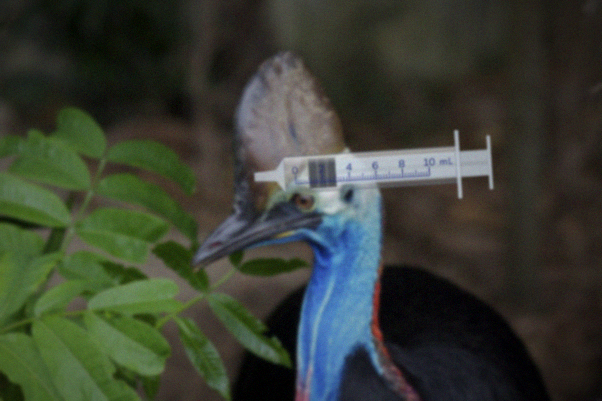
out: 1 mL
